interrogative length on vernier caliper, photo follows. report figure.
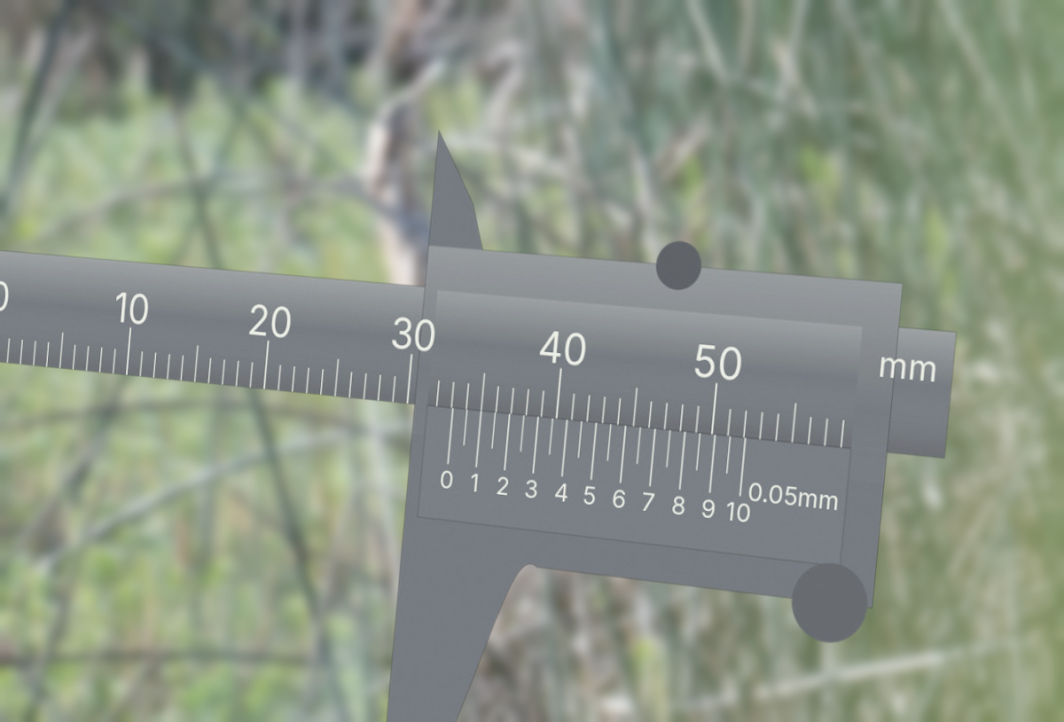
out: 33.1 mm
